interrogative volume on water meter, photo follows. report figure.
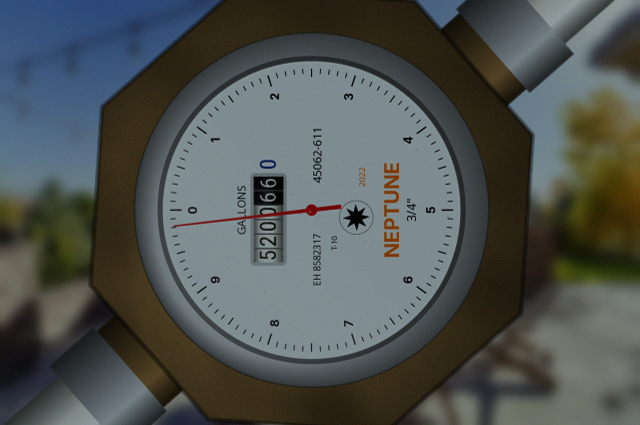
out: 5200659.8 gal
